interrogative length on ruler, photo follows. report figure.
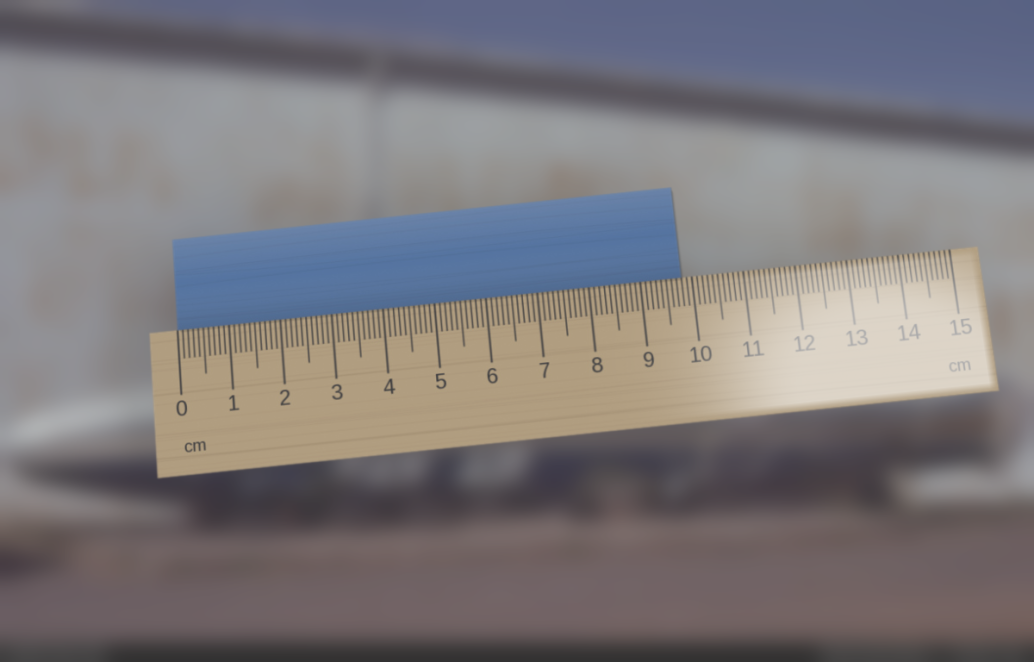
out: 9.8 cm
